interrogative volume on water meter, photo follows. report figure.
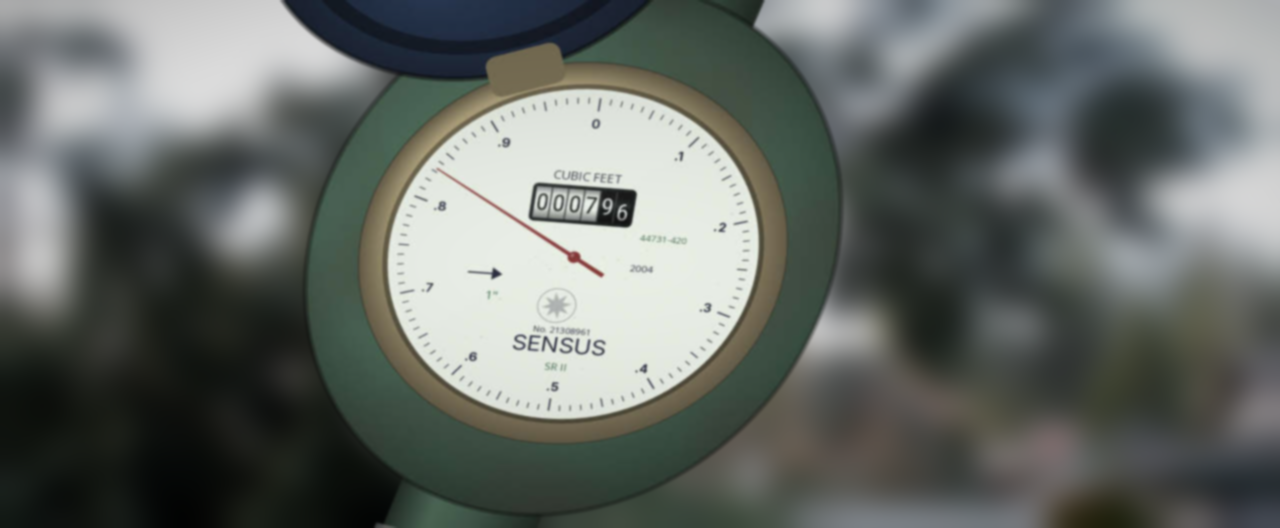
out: 795.83 ft³
